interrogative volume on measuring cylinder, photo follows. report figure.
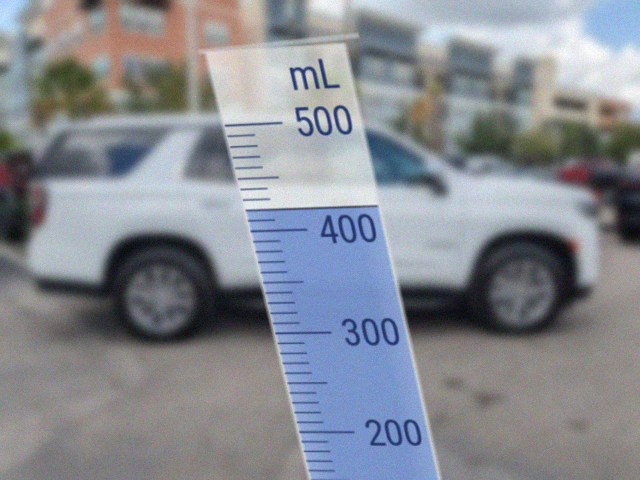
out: 420 mL
